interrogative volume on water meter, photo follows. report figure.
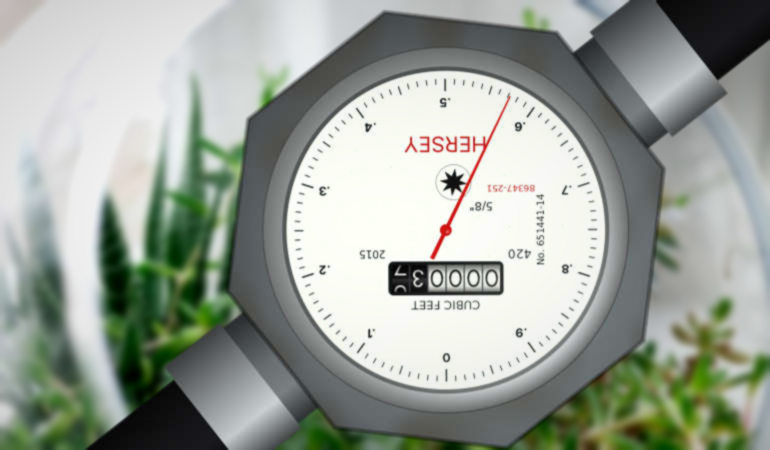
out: 36.57 ft³
